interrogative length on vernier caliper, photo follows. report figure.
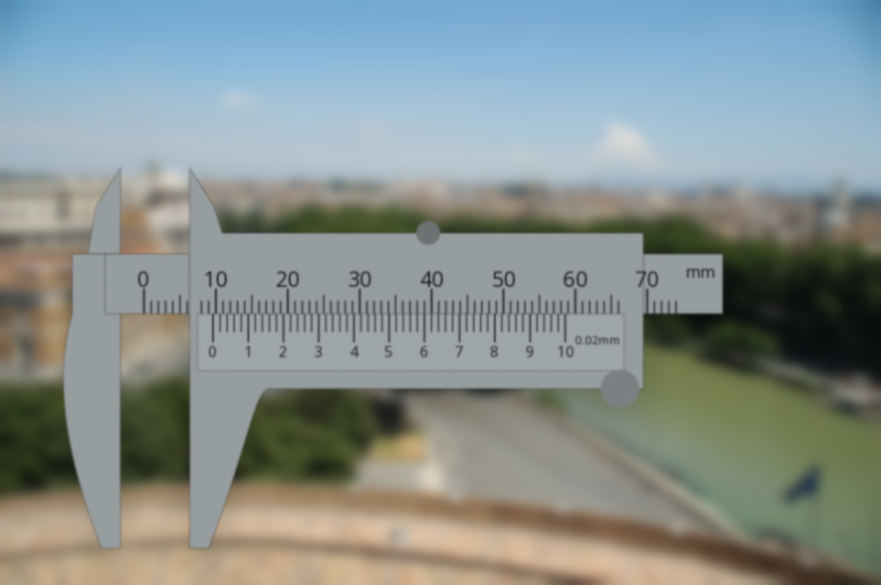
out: 9.6 mm
